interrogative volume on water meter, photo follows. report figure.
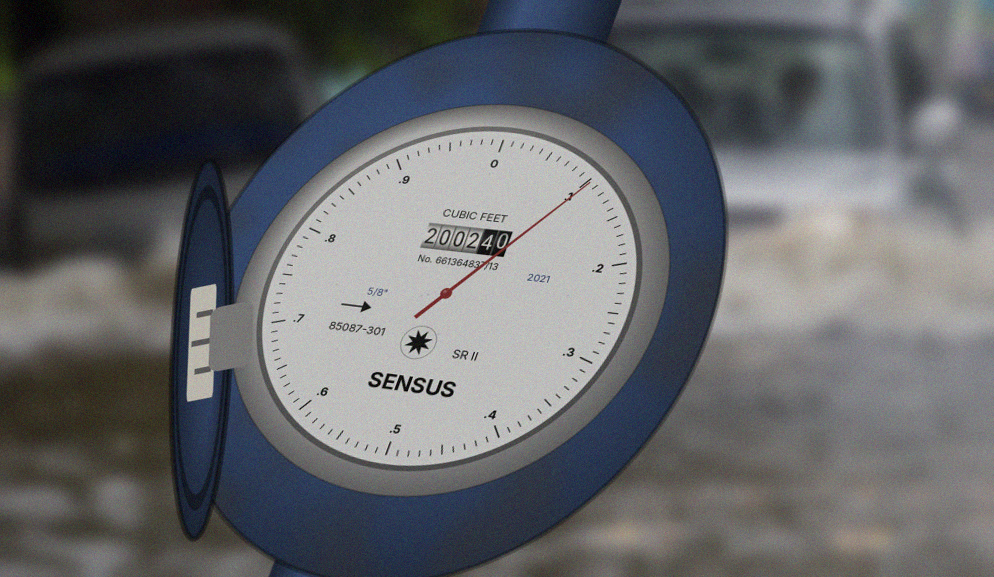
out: 200240.10 ft³
